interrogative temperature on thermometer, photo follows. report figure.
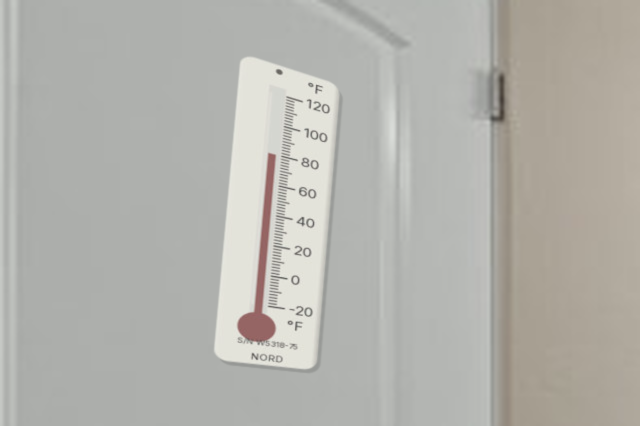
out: 80 °F
